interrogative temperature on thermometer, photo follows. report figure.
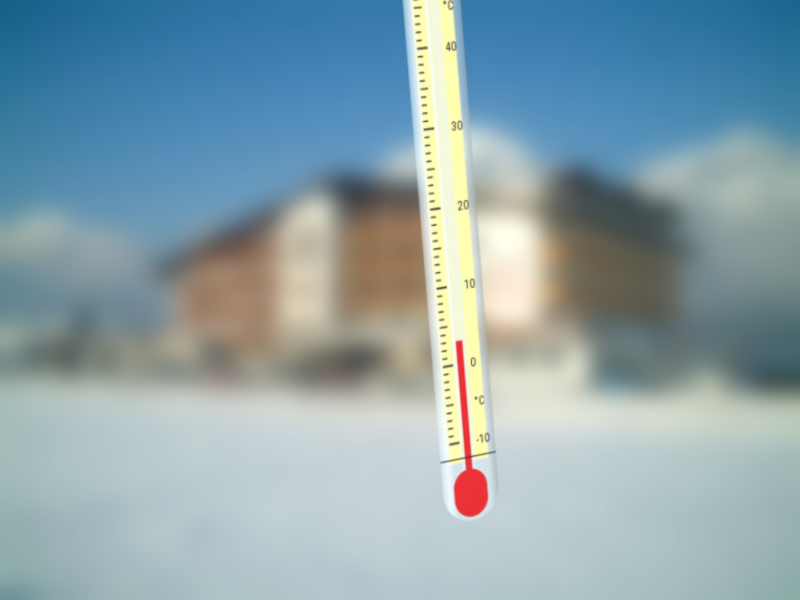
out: 3 °C
